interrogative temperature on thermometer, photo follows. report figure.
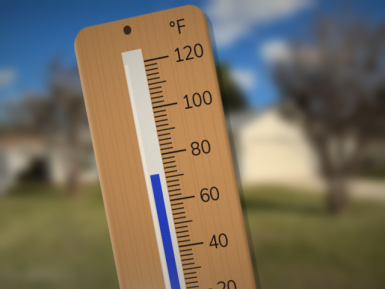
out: 72 °F
